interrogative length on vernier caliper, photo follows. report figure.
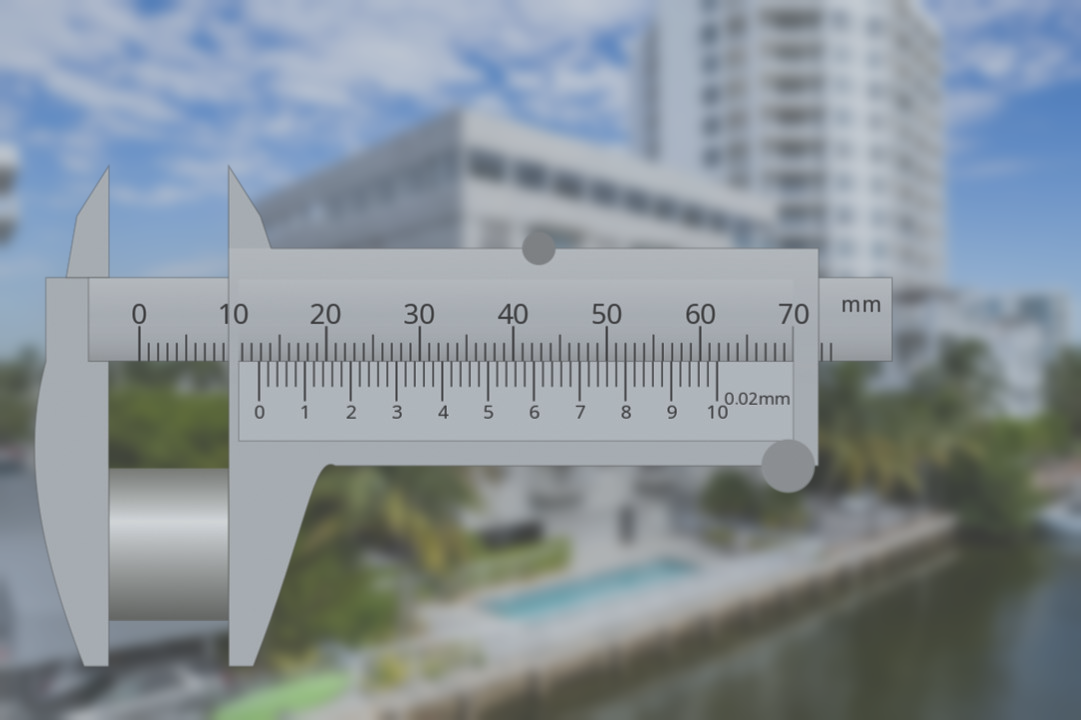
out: 12.8 mm
